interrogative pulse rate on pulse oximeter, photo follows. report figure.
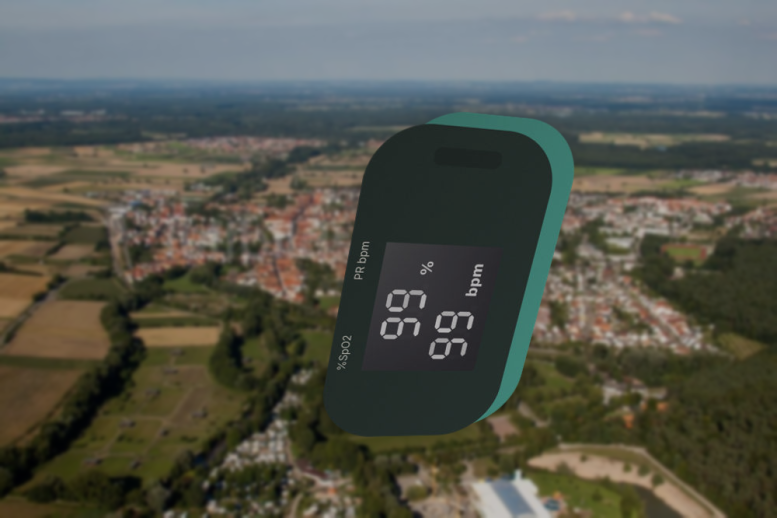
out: 99 bpm
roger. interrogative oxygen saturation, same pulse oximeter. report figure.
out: 99 %
